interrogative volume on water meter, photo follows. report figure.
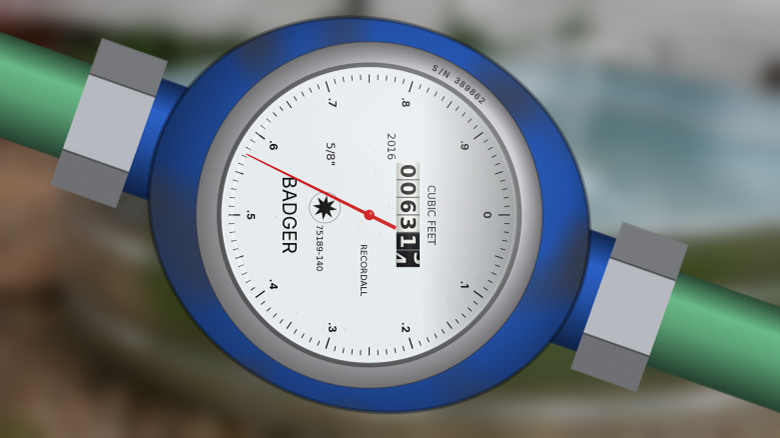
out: 6313.57 ft³
